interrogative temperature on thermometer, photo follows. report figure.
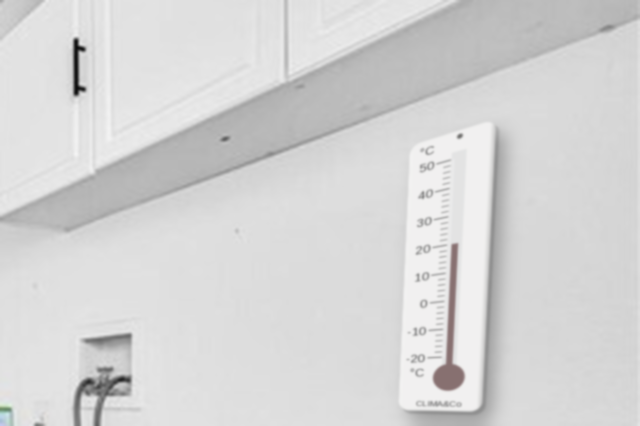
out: 20 °C
